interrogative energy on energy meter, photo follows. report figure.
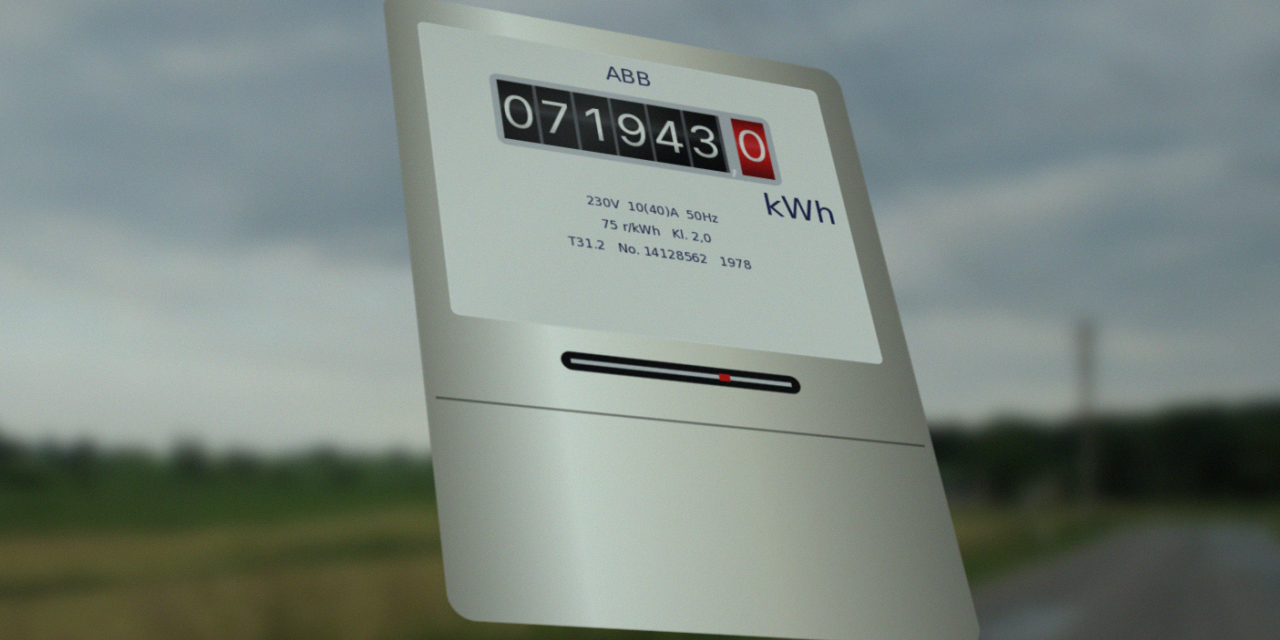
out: 71943.0 kWh
